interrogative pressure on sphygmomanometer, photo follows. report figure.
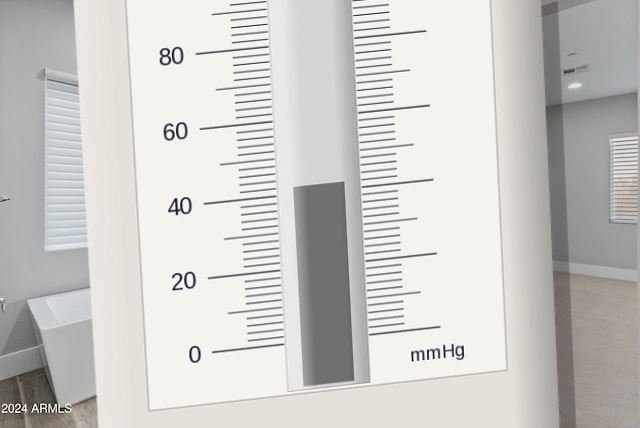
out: 42 mmHg
